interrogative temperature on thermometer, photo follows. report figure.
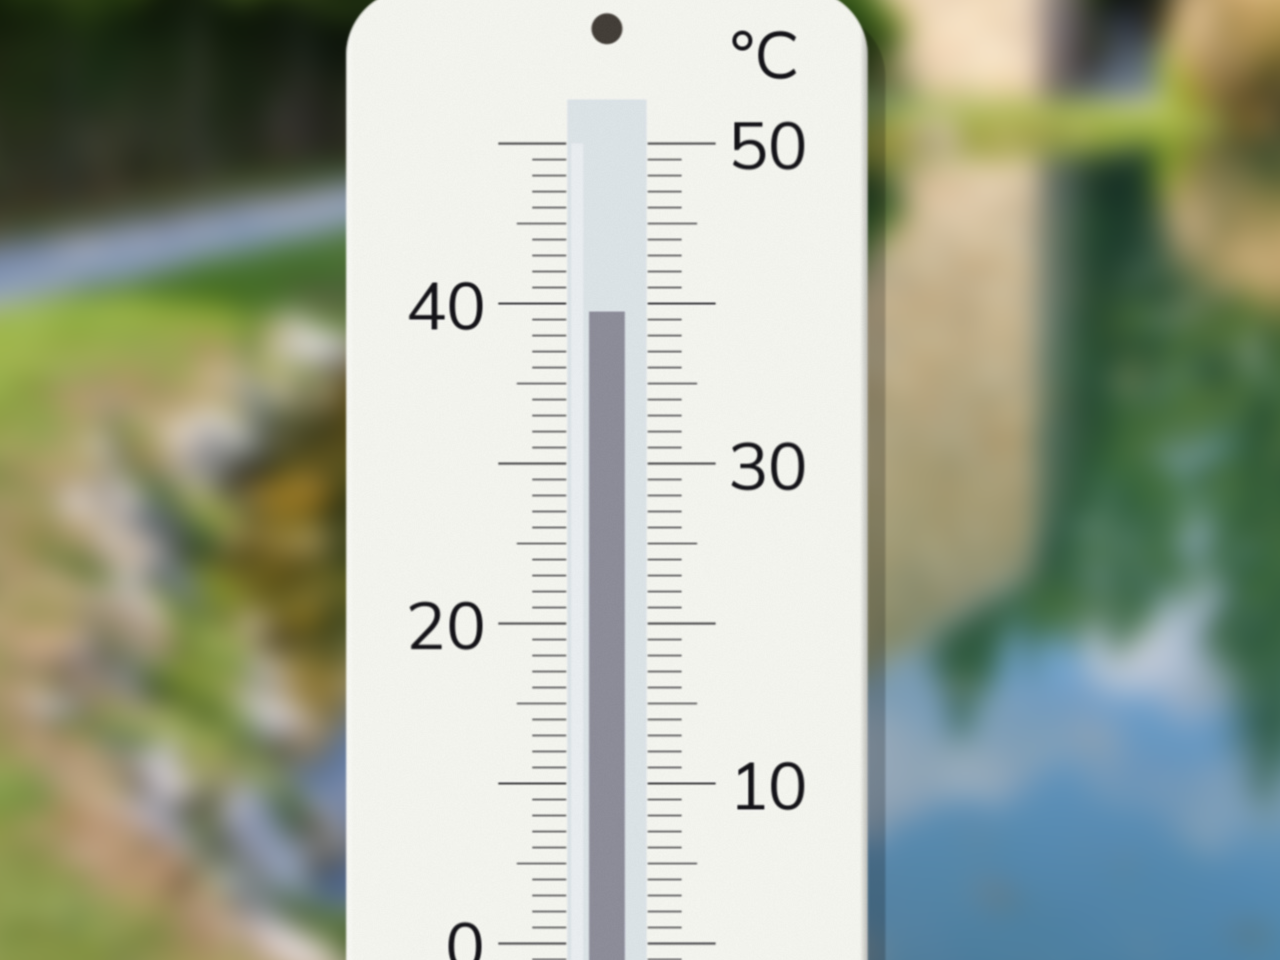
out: 39.5 °C
